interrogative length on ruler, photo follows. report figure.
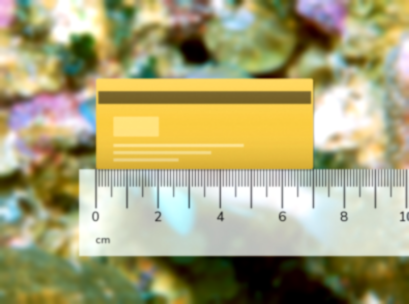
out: 7 cm
